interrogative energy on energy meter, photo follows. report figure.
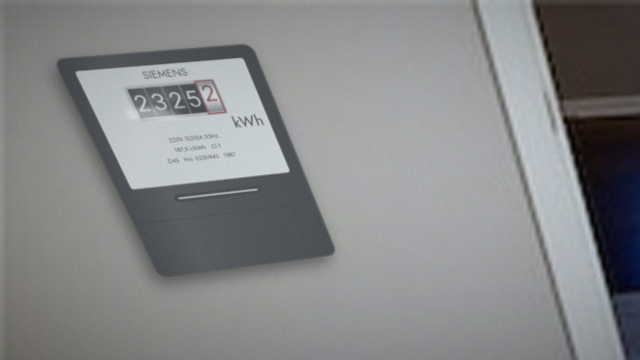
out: 2325.2 kWh
